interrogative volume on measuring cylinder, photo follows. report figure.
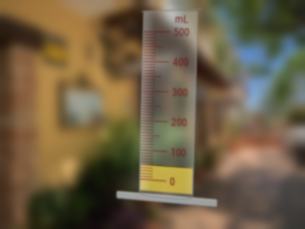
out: 50 mL
